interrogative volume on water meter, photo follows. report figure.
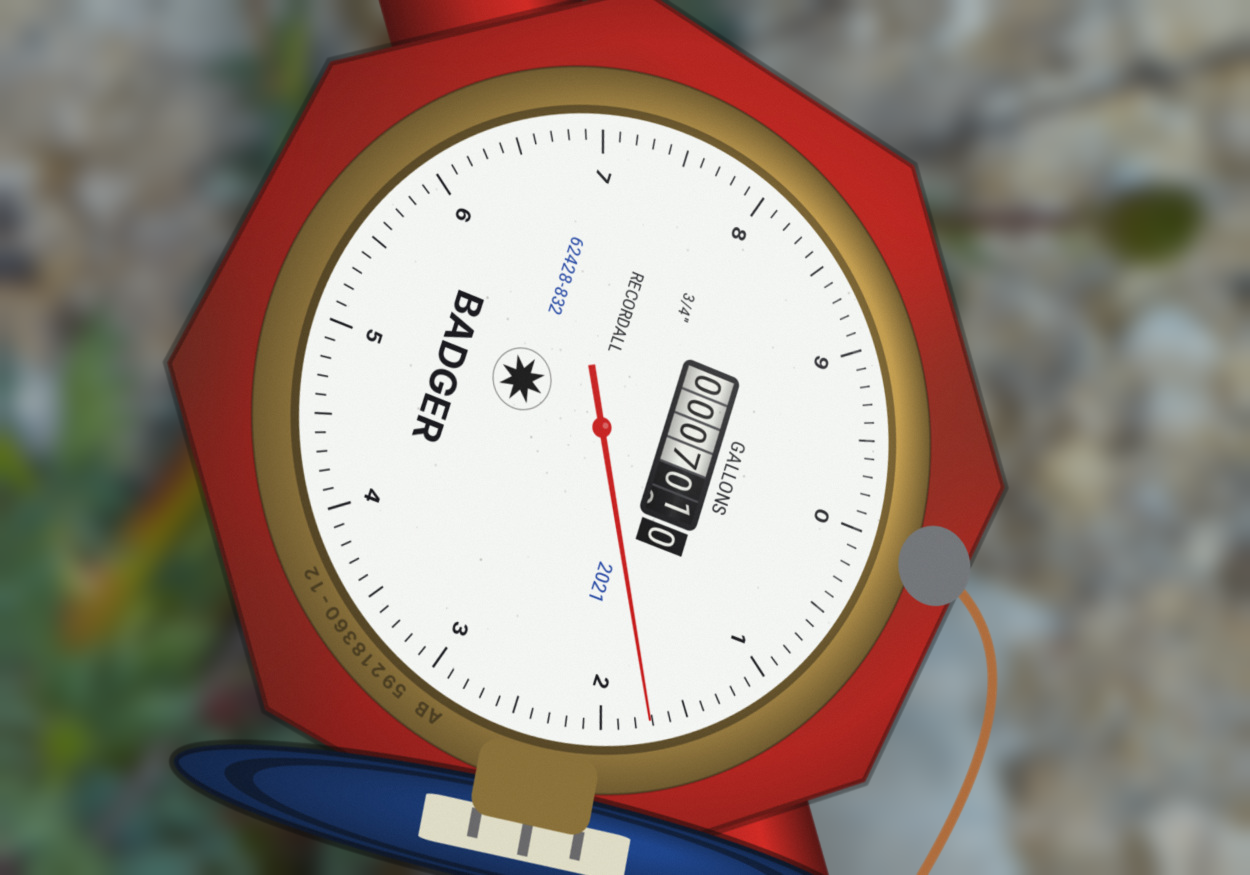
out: 7011.7 gal
